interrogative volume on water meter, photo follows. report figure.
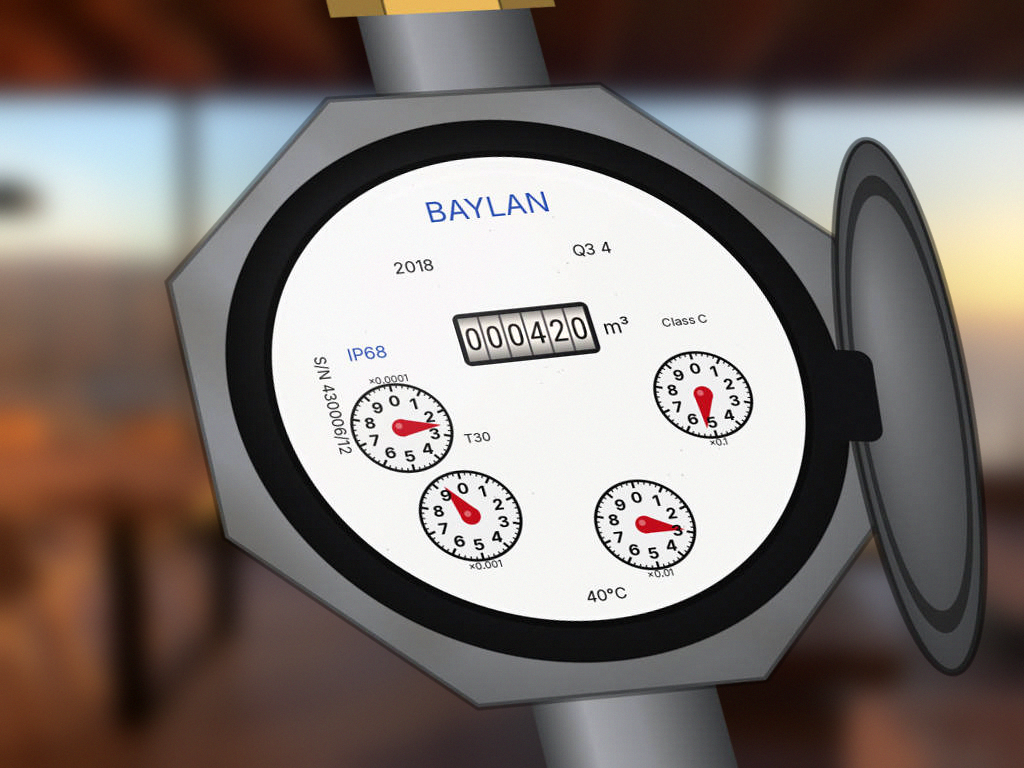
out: 420.5292 m³
